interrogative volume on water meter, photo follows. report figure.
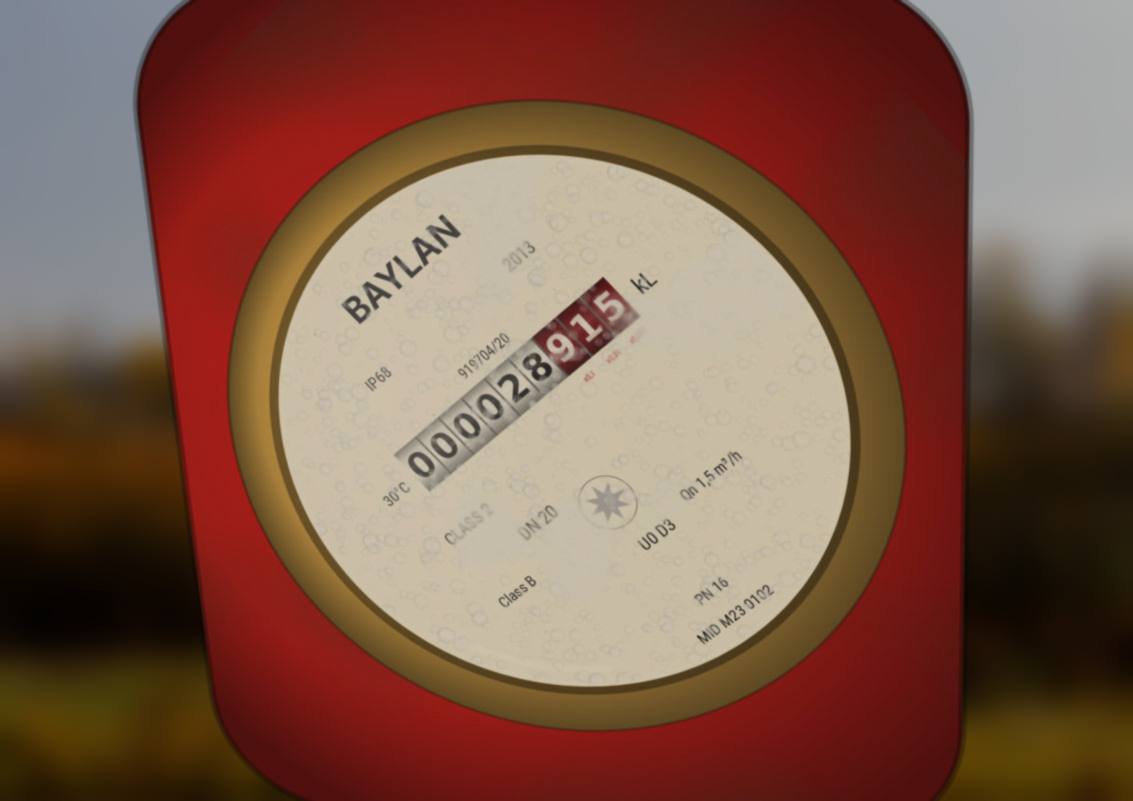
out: 28.915 kL
